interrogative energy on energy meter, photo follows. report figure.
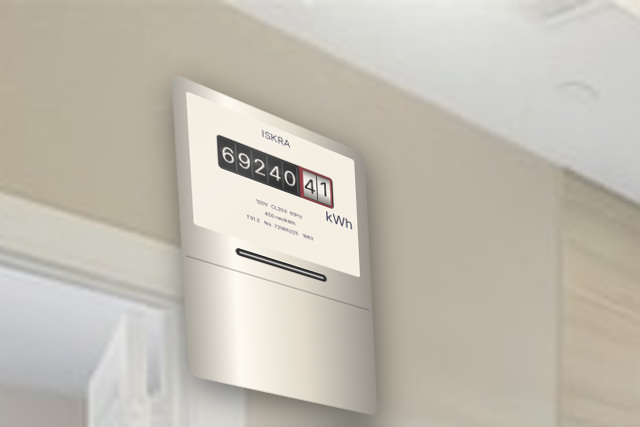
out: 69240.41 kWh
